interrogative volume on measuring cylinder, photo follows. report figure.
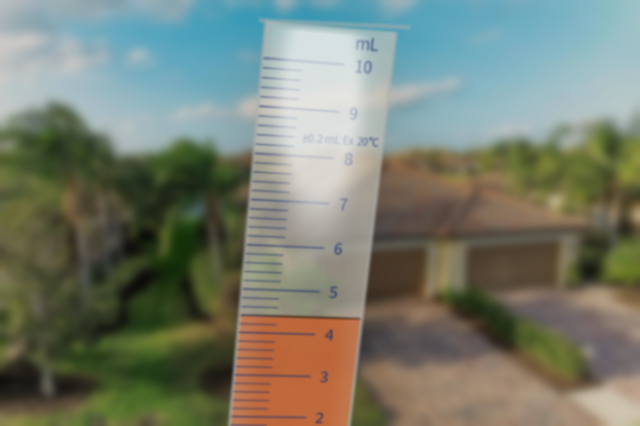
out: 4.4 mL
